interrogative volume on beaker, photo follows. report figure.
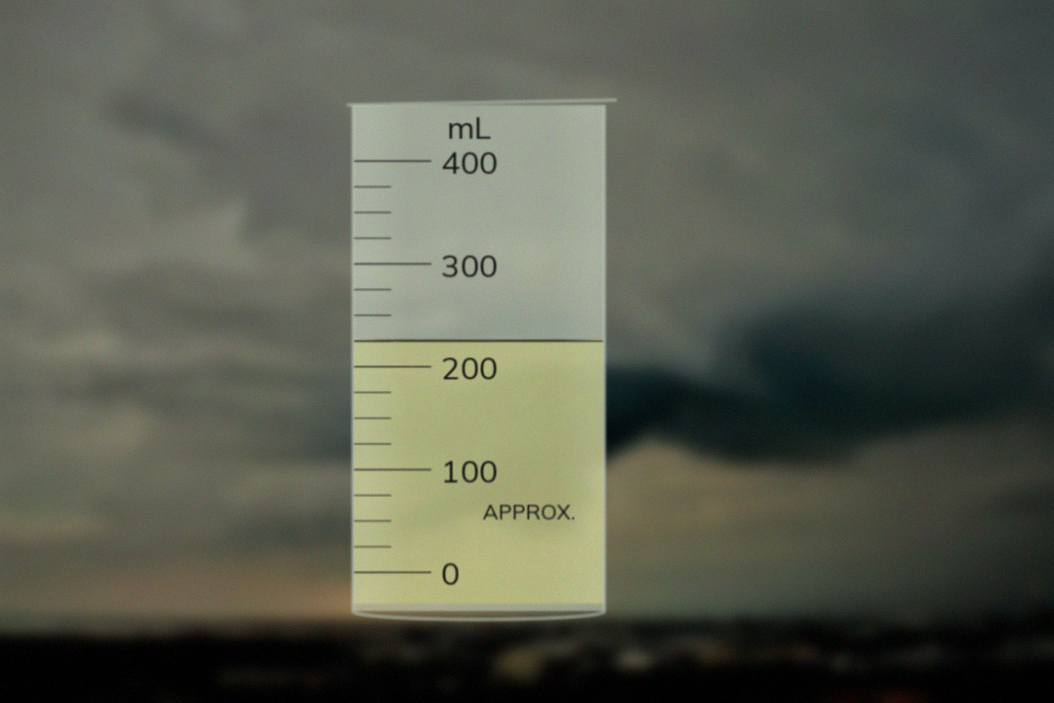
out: 225 mL
